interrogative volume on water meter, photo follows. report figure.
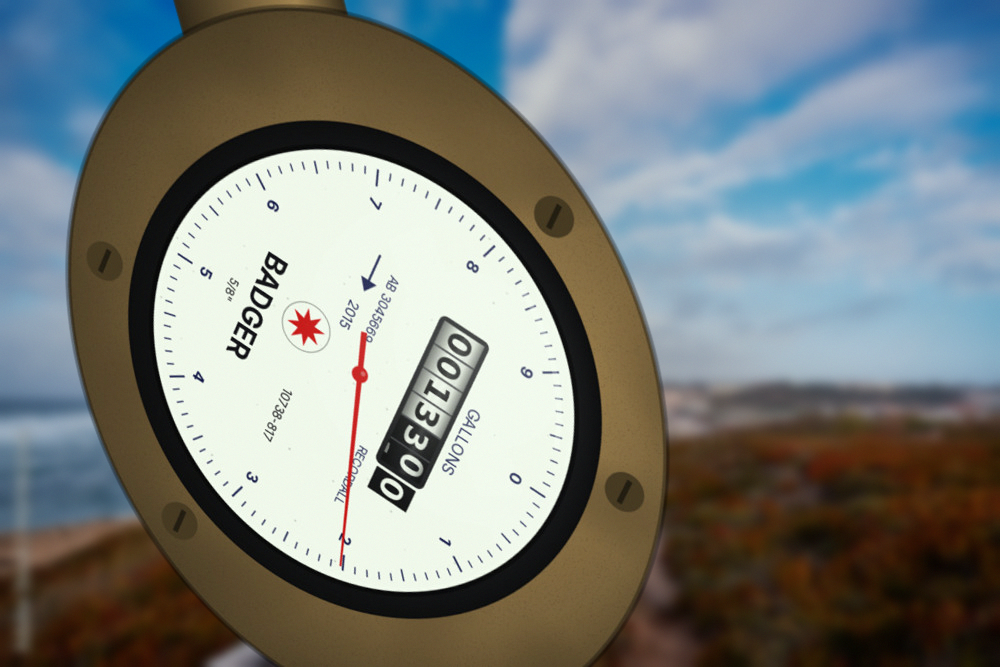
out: 13302.0 gal
